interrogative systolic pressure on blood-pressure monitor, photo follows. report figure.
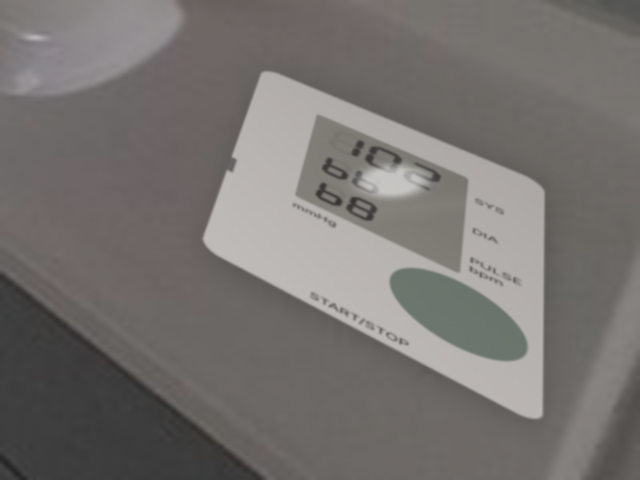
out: 102 mmHg
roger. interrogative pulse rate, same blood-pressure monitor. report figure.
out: 68 bpm
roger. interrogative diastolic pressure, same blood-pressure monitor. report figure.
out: 66 mmHg
